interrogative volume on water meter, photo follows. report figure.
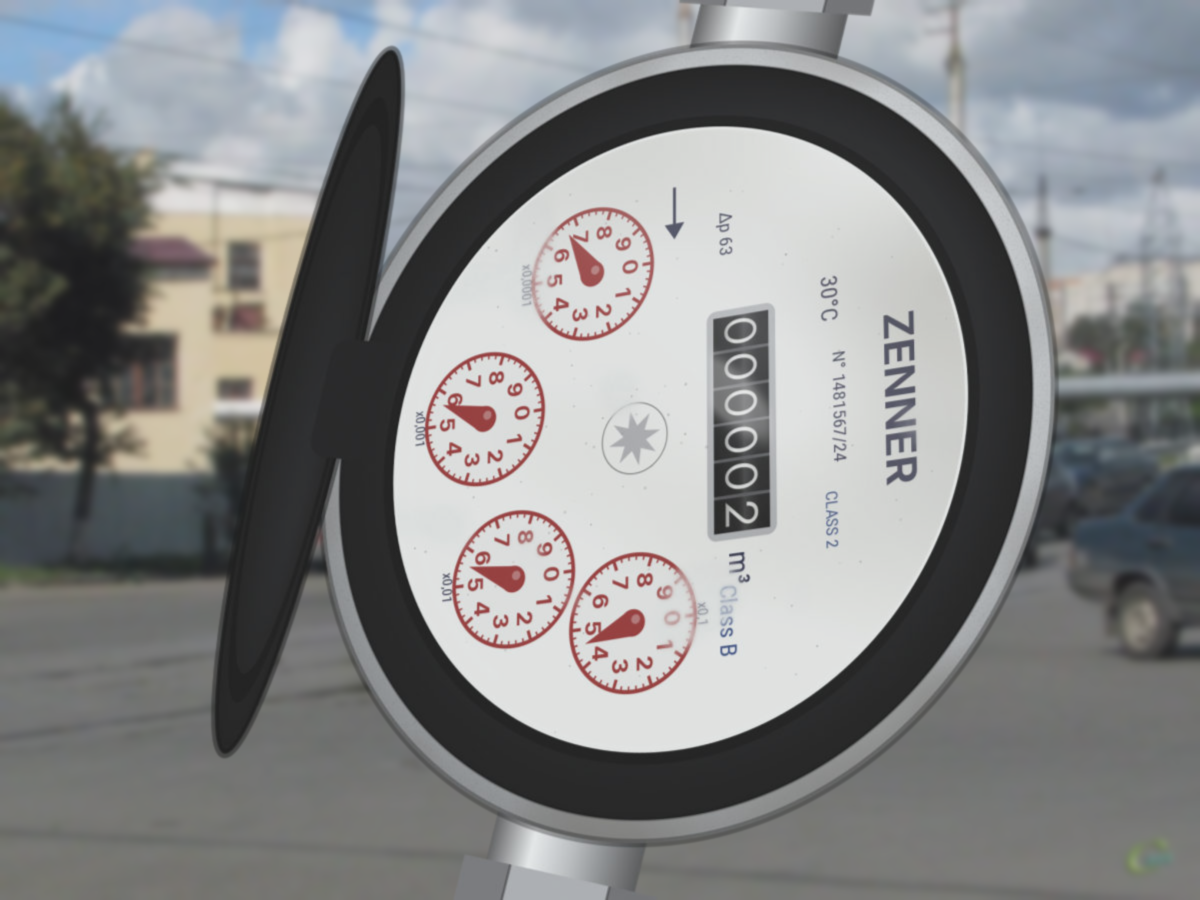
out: 2.4556 m³
